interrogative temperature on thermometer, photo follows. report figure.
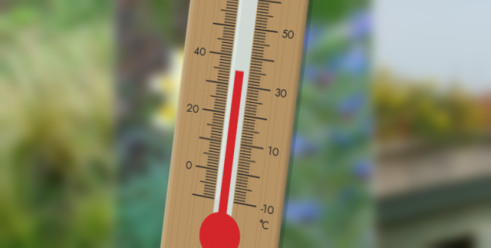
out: 35 °C
